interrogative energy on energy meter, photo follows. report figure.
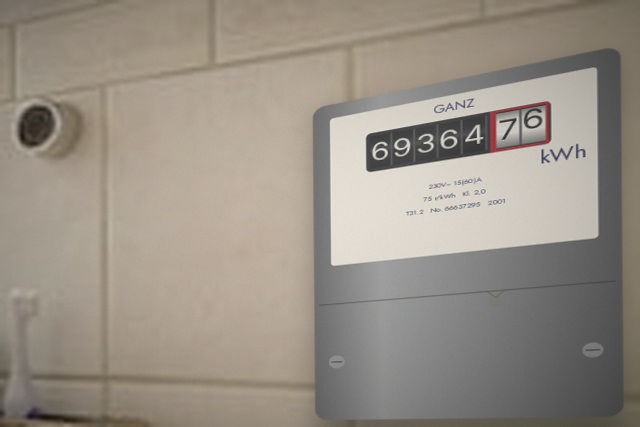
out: 69364.76 kWh
